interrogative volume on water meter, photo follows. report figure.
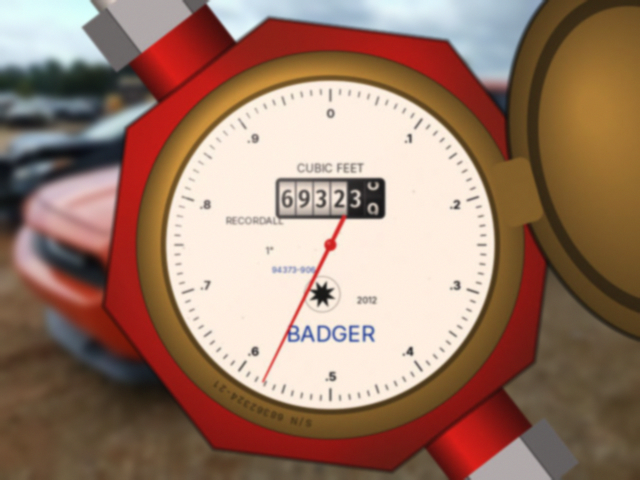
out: 693238.57 ft³
